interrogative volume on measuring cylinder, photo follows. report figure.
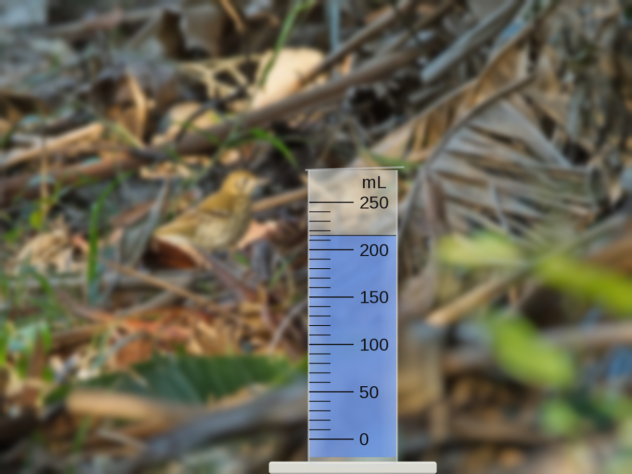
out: 215 mL
